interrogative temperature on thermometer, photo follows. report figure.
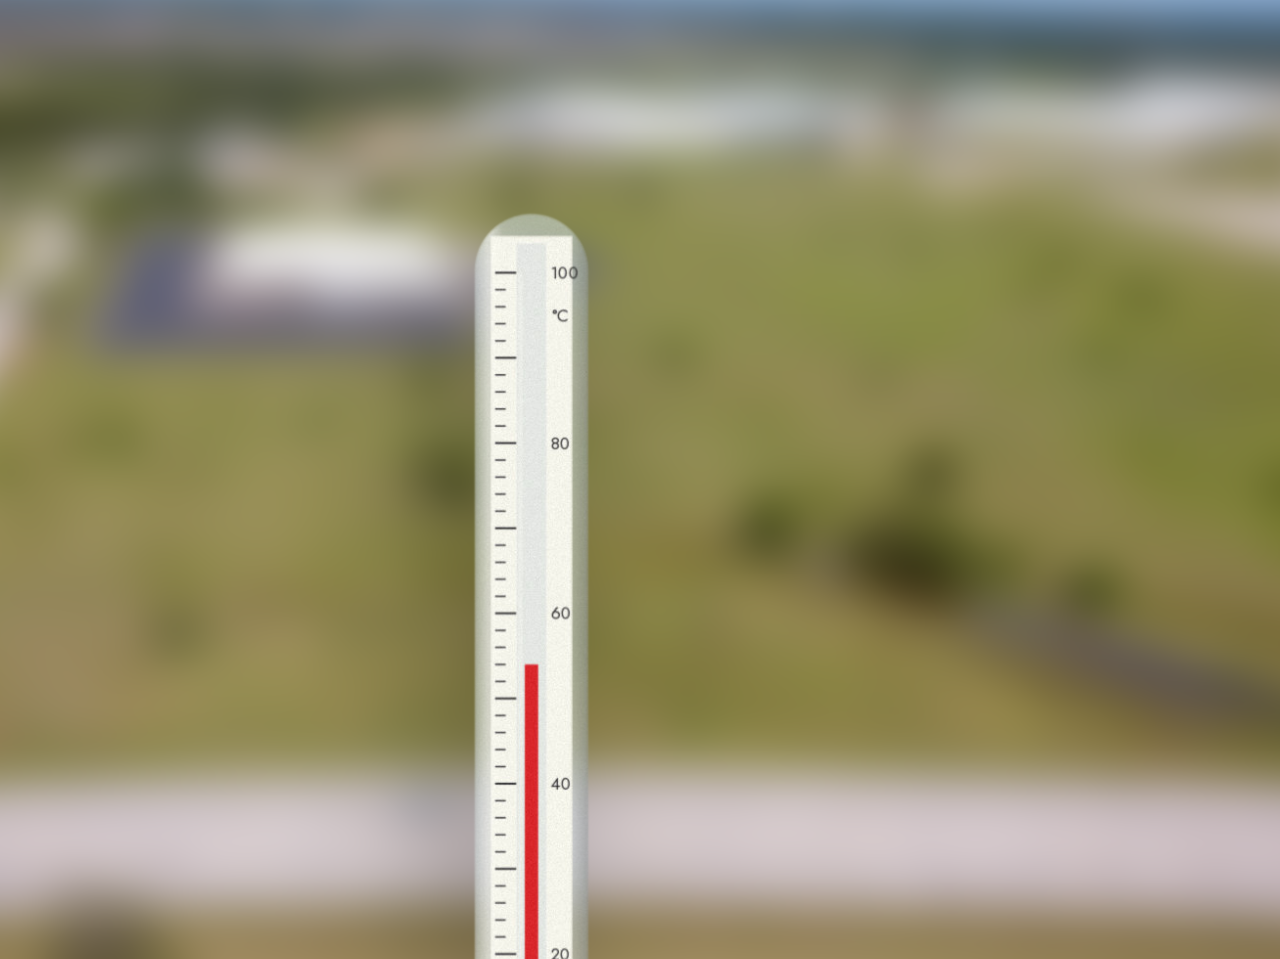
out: 54 °C
